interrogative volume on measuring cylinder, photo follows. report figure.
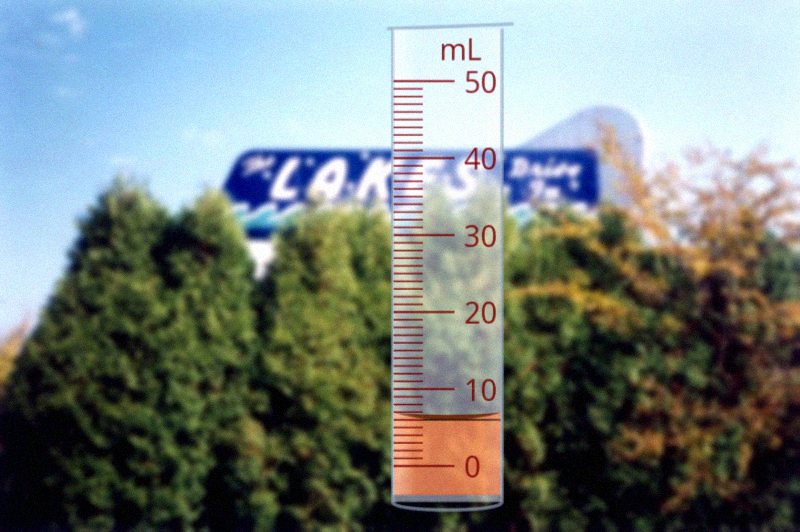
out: 6 mL
